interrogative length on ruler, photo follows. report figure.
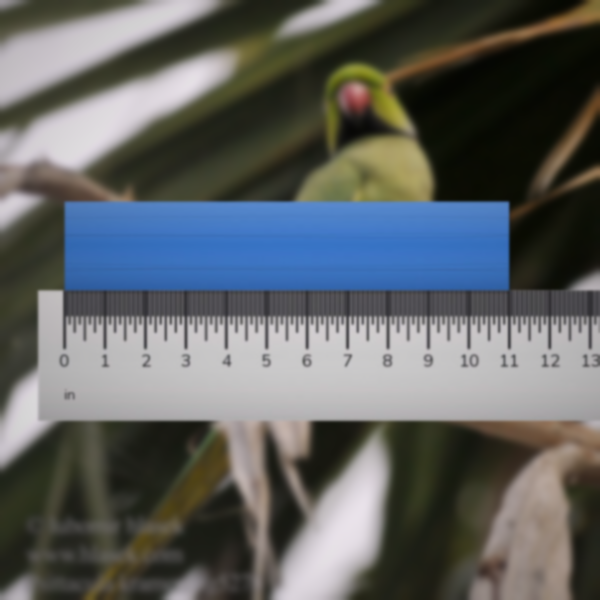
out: 11 in
